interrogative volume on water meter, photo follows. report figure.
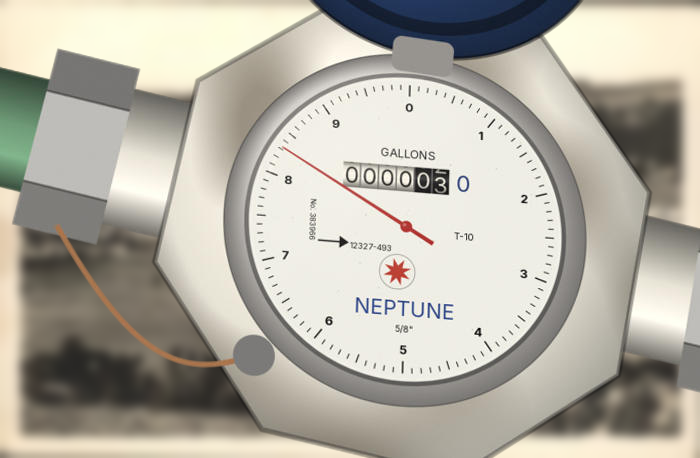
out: 28.3 gal
